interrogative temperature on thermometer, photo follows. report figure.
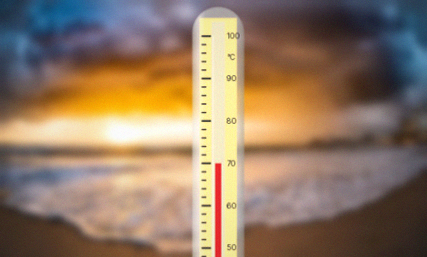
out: 70 °C
